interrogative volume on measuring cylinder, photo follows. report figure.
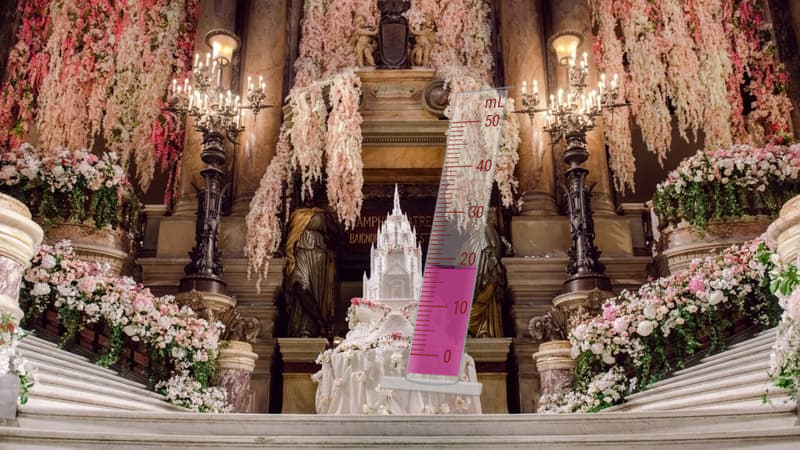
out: 18 mL
